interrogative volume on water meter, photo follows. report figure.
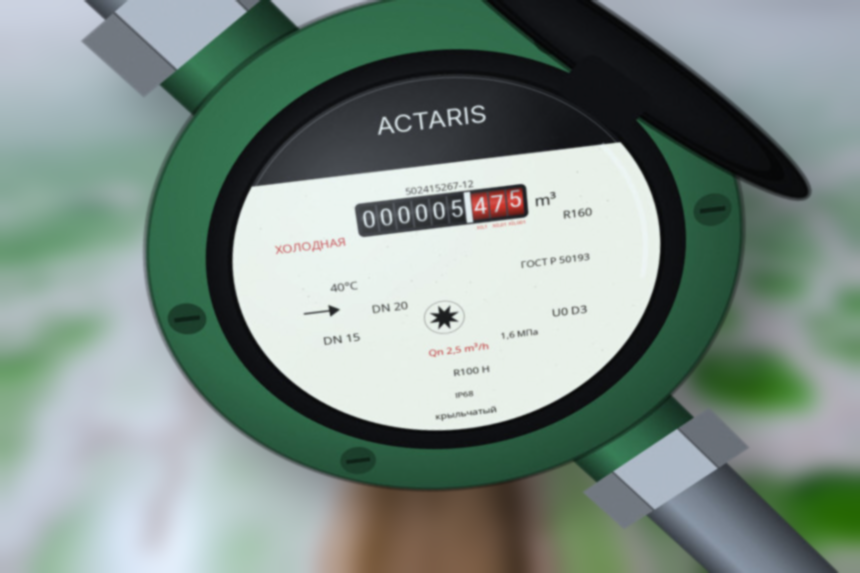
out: 5.475 m³
